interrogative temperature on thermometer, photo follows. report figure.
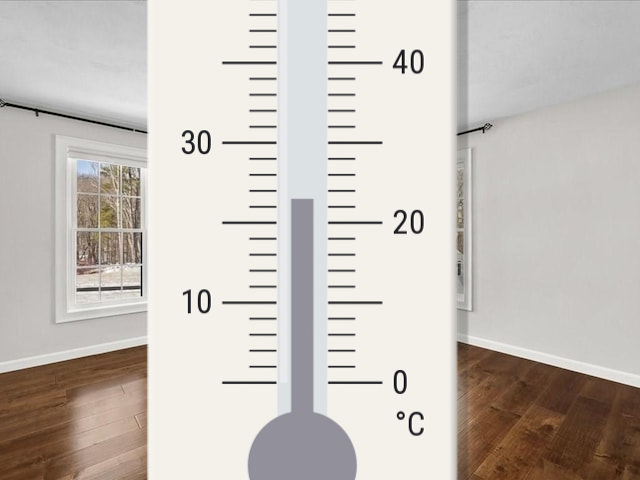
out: 23 °C
